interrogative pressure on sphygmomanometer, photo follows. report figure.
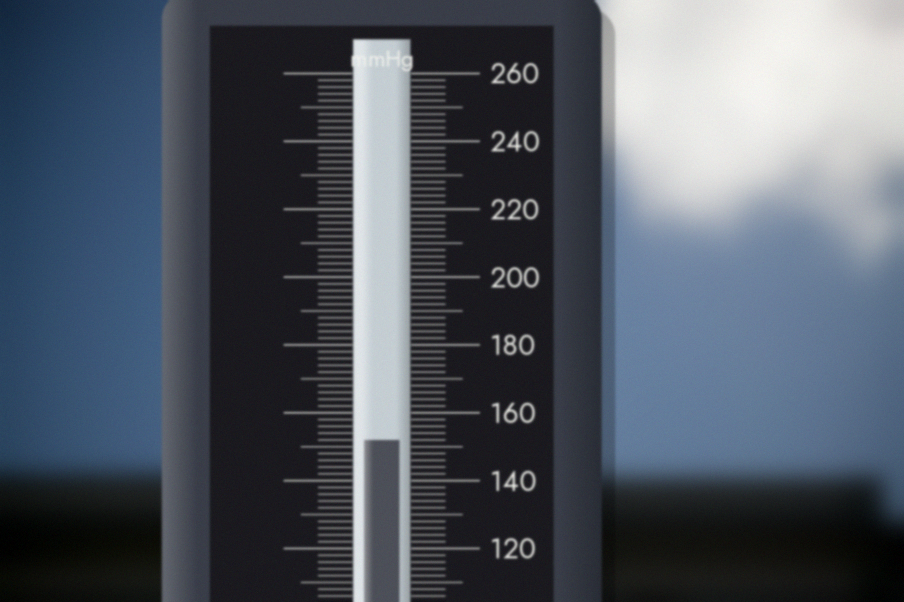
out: 152 mmHg
